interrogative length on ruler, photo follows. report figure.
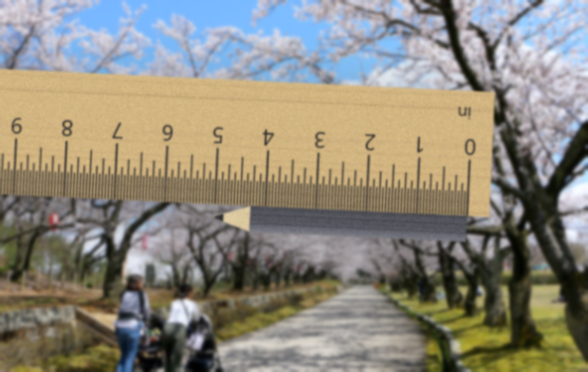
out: 5 in
